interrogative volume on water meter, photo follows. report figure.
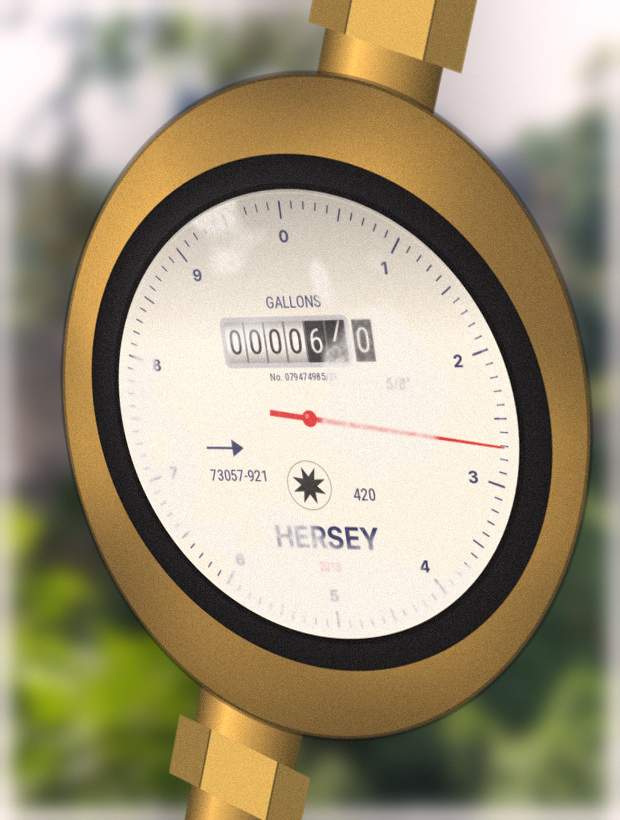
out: 672.7 gal
